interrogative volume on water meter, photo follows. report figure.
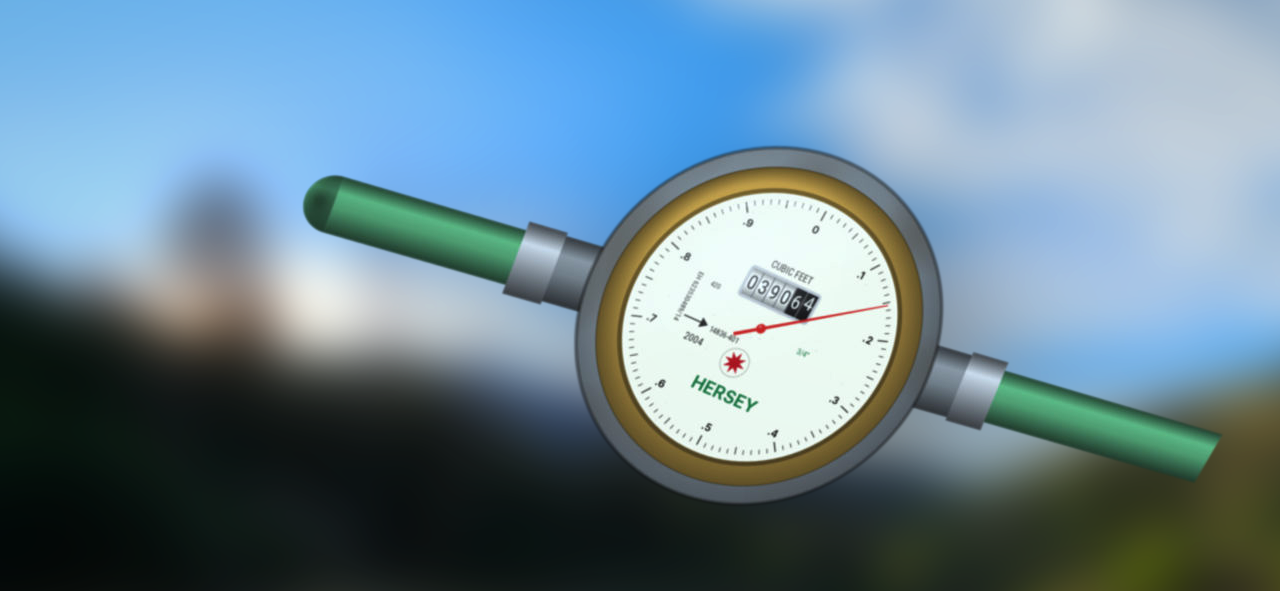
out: 39064.15 ft³
